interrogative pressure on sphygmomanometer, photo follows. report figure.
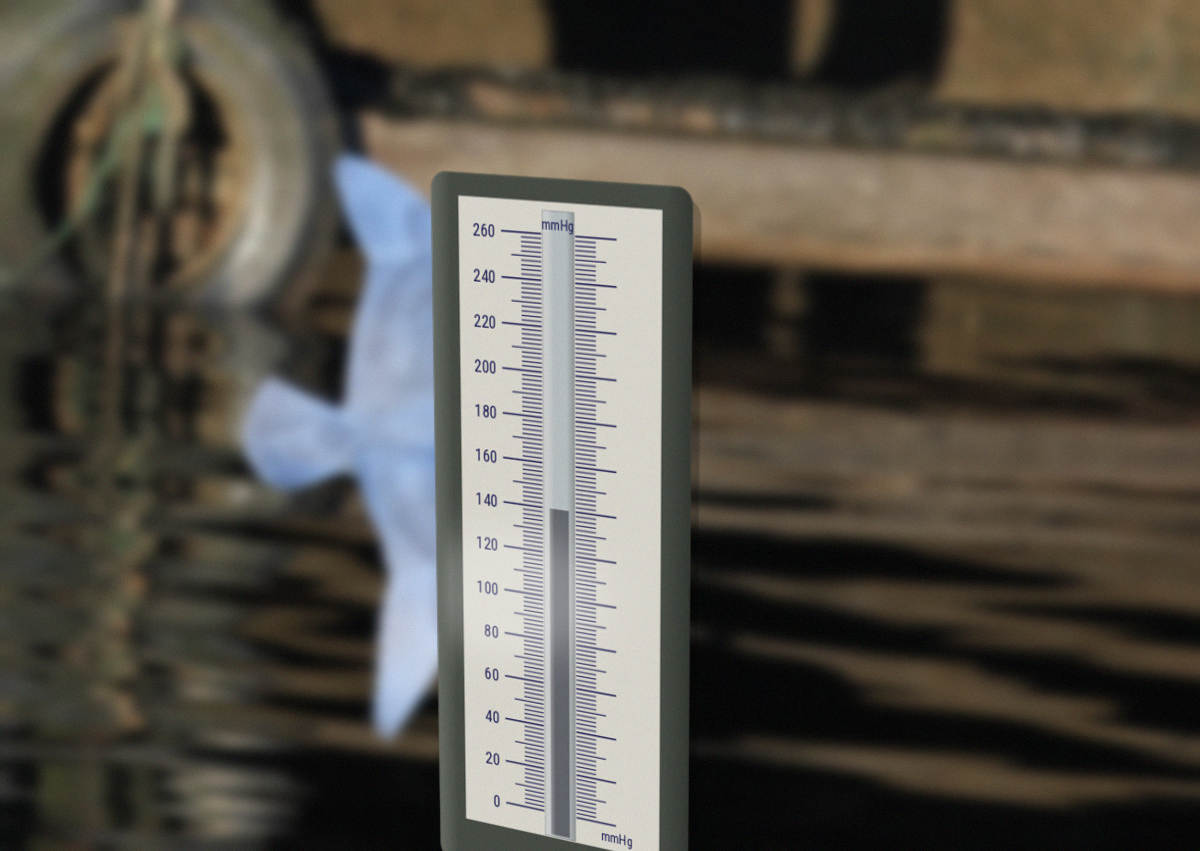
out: 140 mmHg
